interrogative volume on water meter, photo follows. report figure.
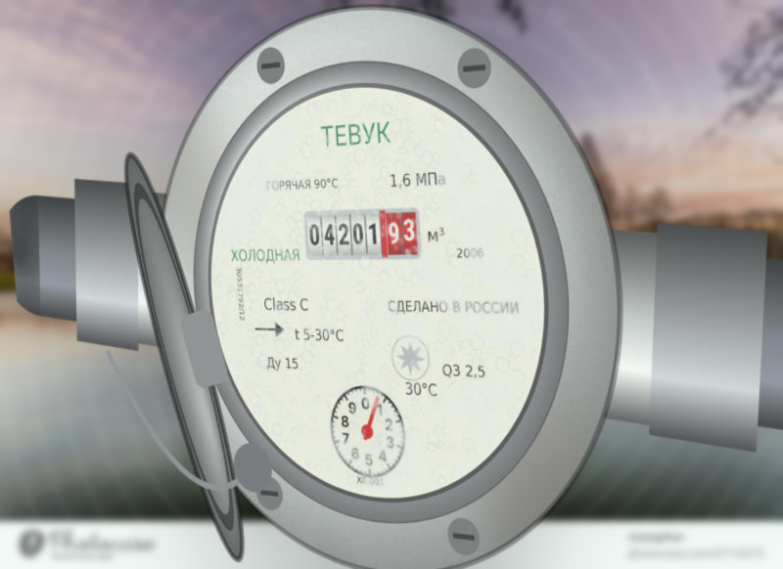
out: 4201.930 m³
